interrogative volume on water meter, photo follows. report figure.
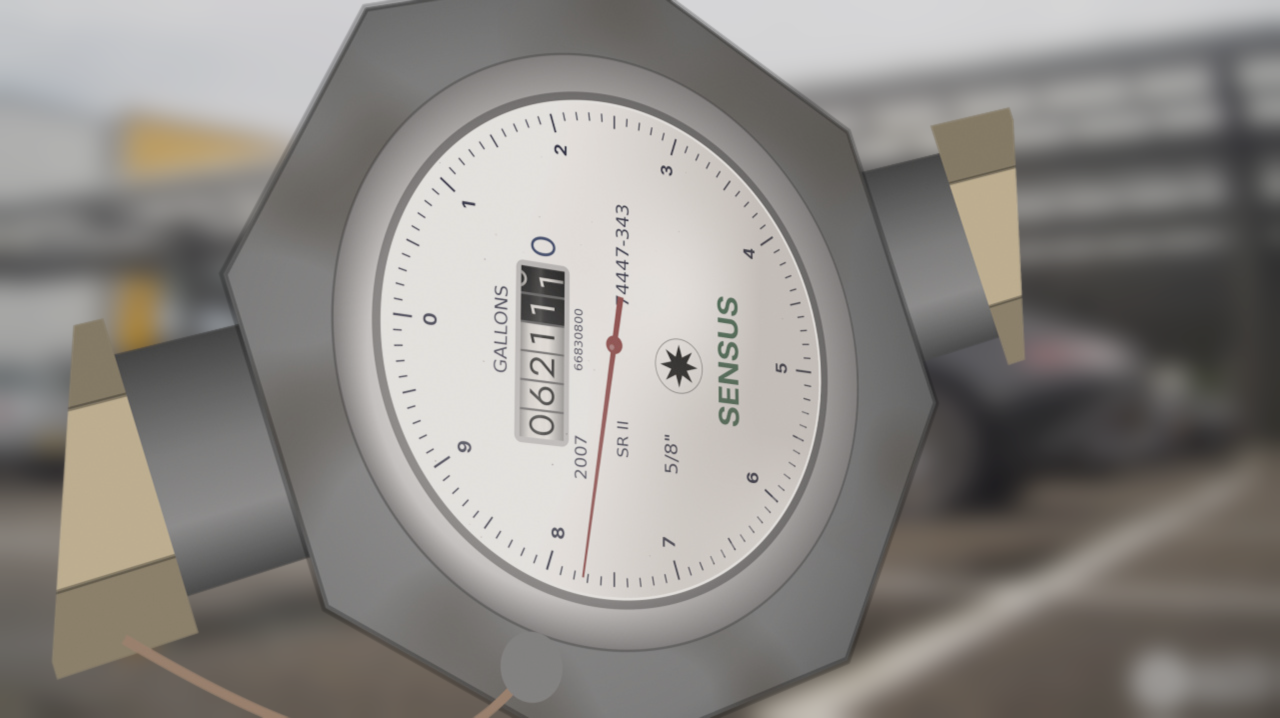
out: 621107.7 gal
